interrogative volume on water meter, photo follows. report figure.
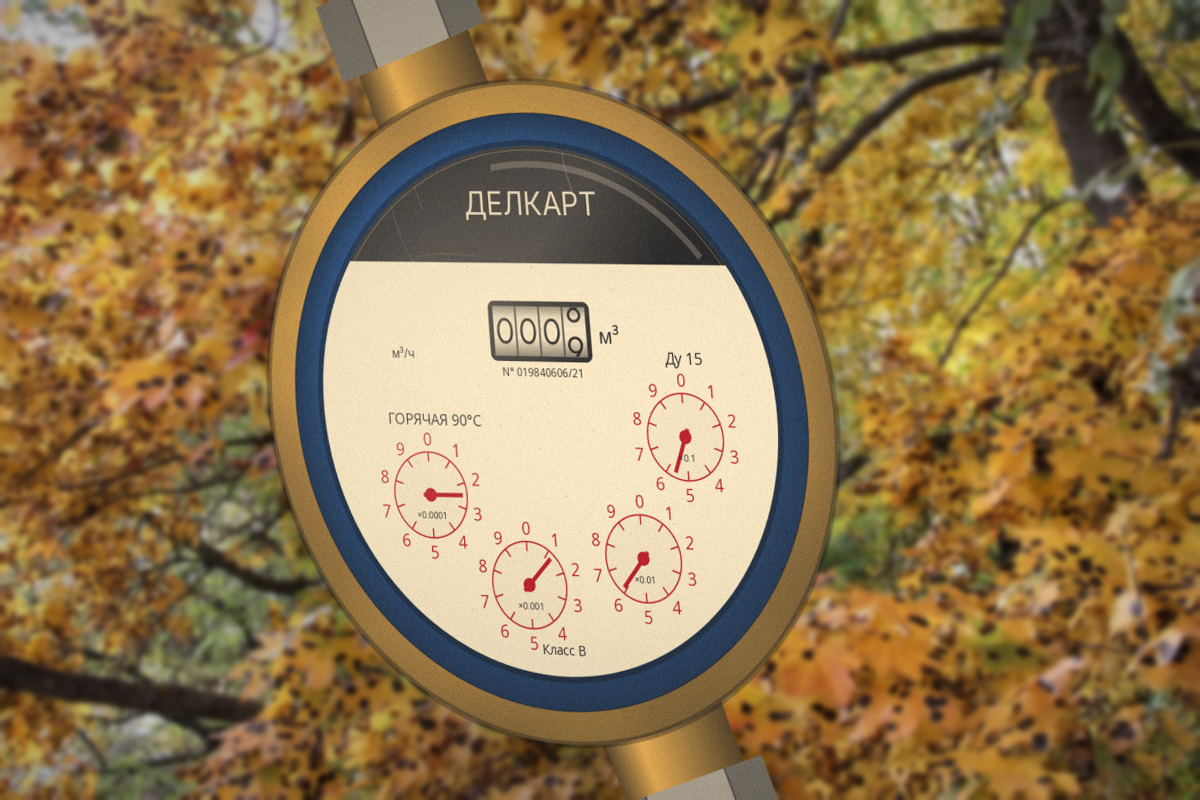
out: 8.5612 m³
